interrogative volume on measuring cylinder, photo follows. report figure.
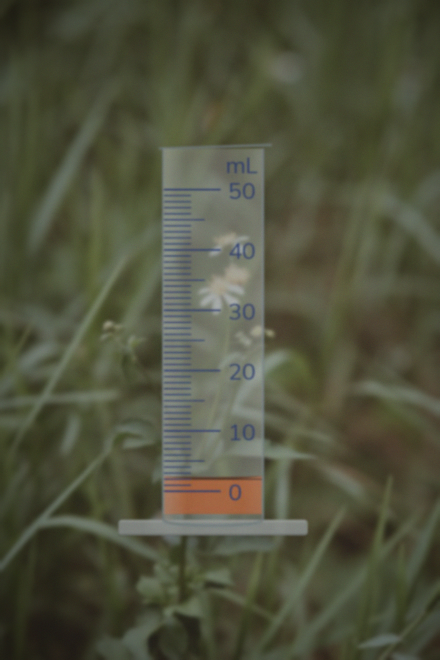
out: 2 mL
